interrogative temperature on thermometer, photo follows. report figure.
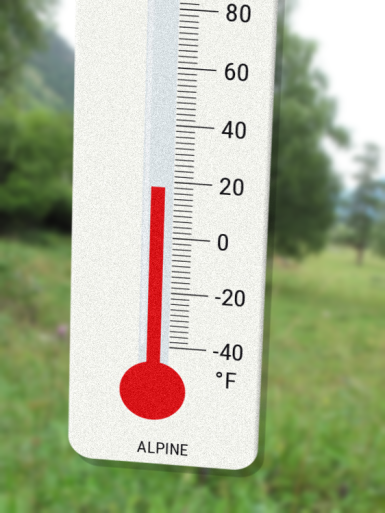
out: 18 °F
